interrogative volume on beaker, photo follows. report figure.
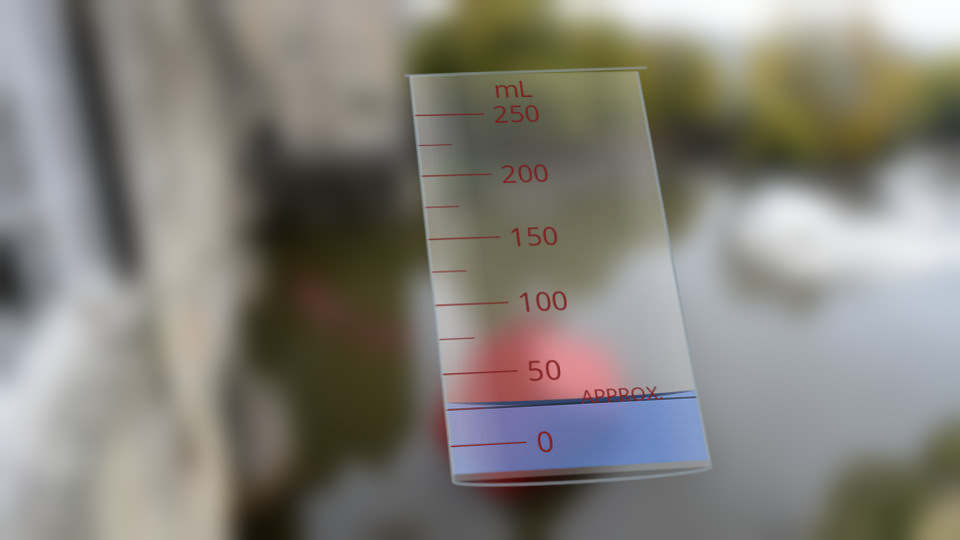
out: 25 mL
